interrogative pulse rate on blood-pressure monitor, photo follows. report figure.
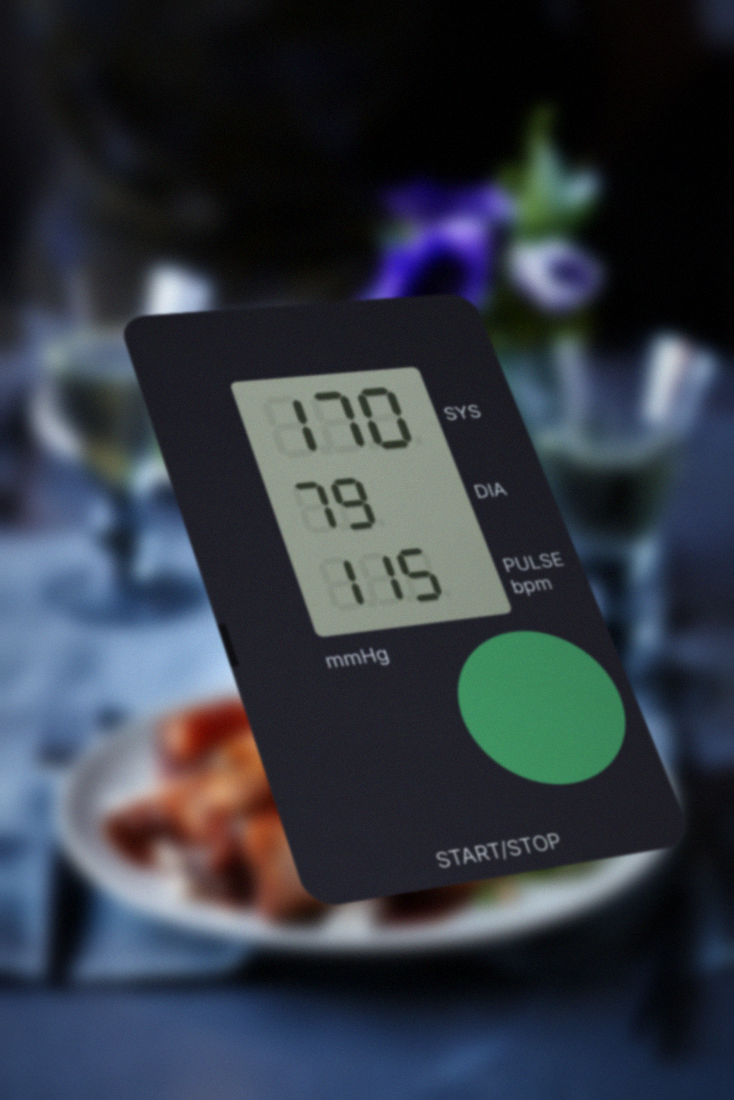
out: 115 bpm
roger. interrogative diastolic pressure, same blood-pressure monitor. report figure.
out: 79 mmHg
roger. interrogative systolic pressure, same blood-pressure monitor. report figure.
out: 170 mmHg
